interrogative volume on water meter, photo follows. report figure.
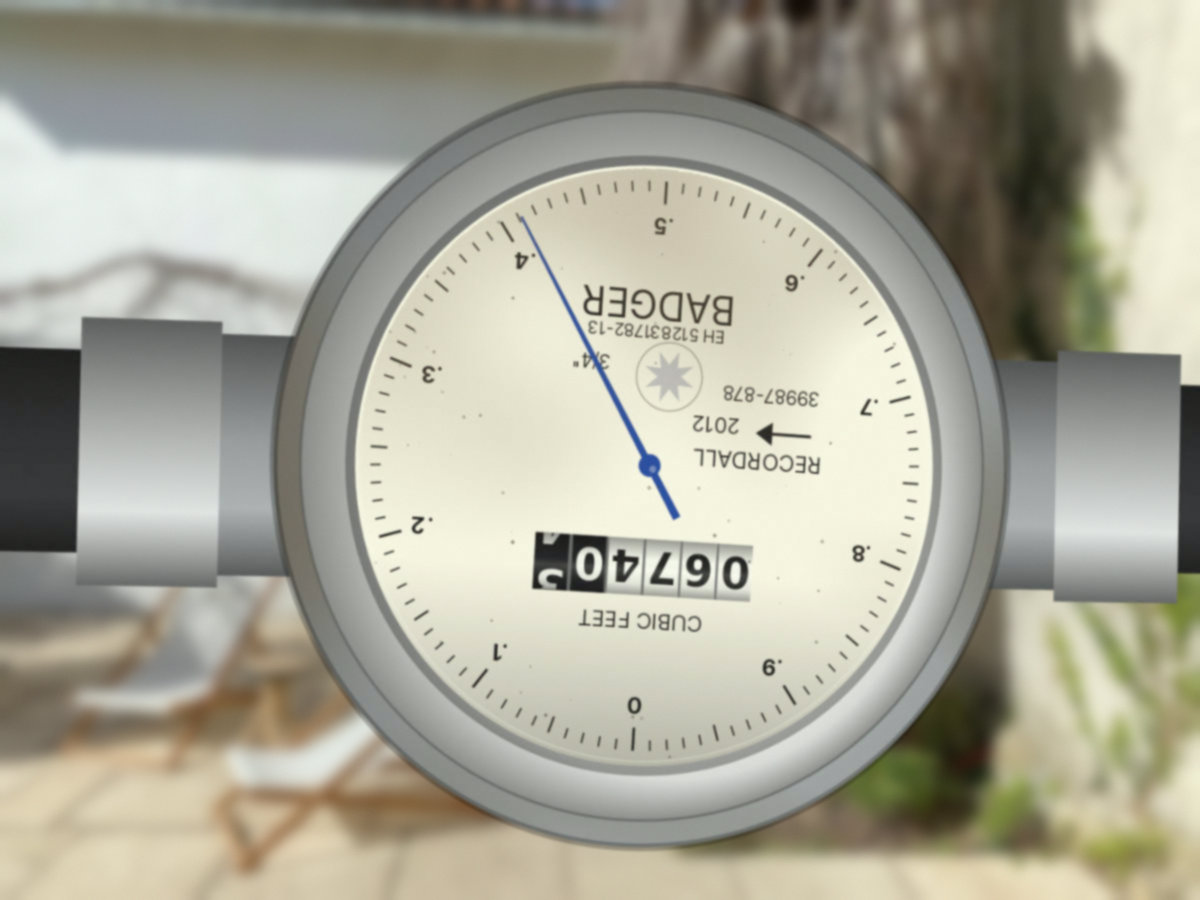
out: 67403.41 ft³
